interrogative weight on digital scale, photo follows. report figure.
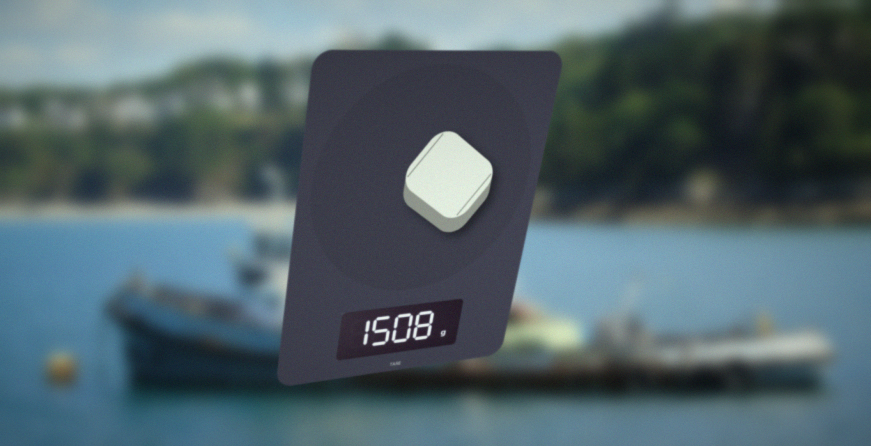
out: 1508 g
